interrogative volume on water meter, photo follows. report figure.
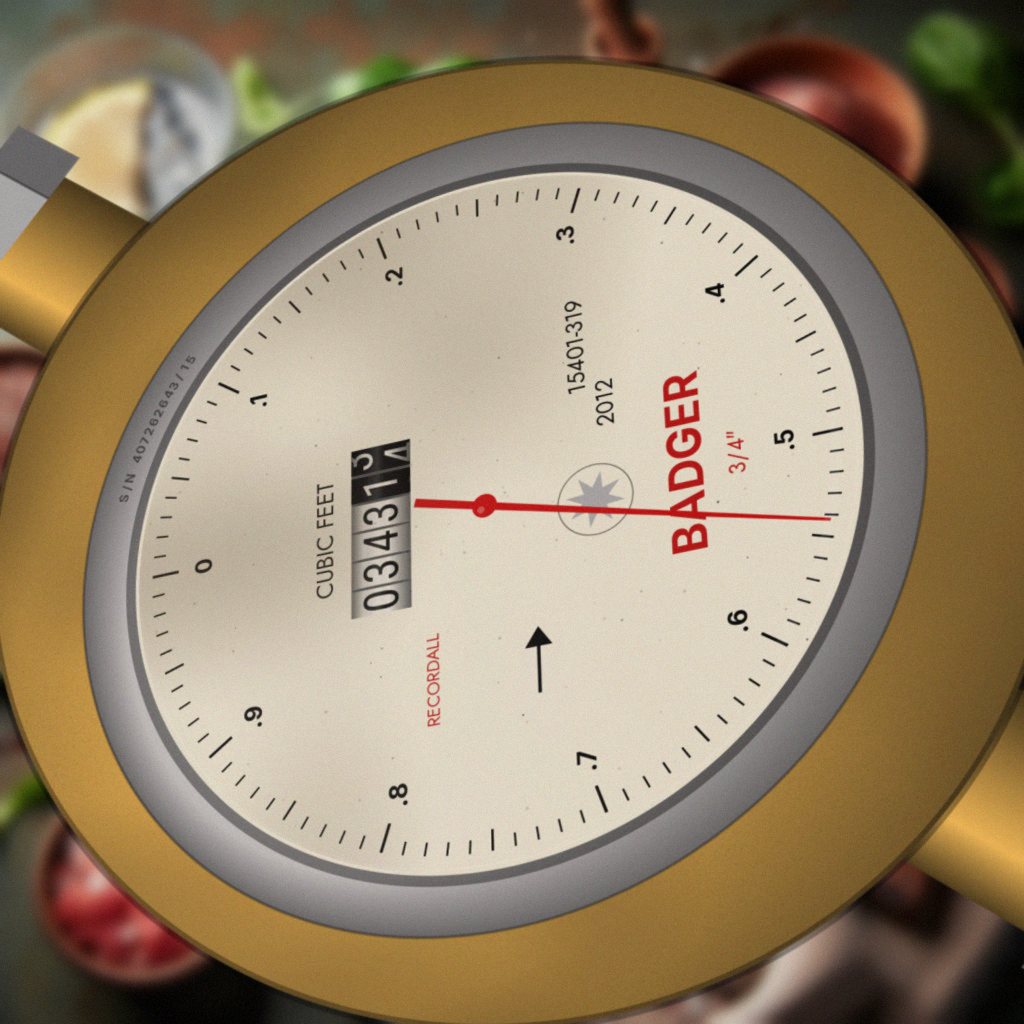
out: 34313.54 ft³
